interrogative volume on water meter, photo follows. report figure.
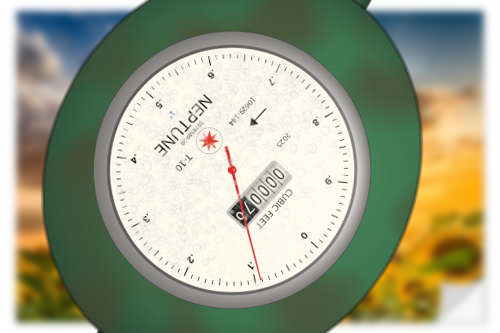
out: 76.09 ft³
